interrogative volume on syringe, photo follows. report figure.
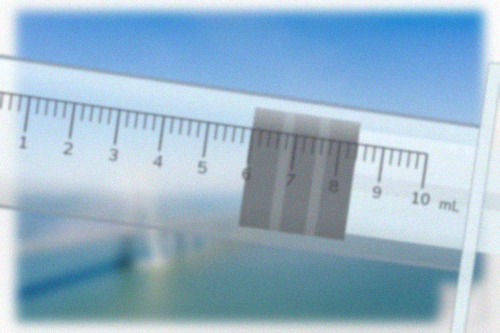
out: 6 mL
